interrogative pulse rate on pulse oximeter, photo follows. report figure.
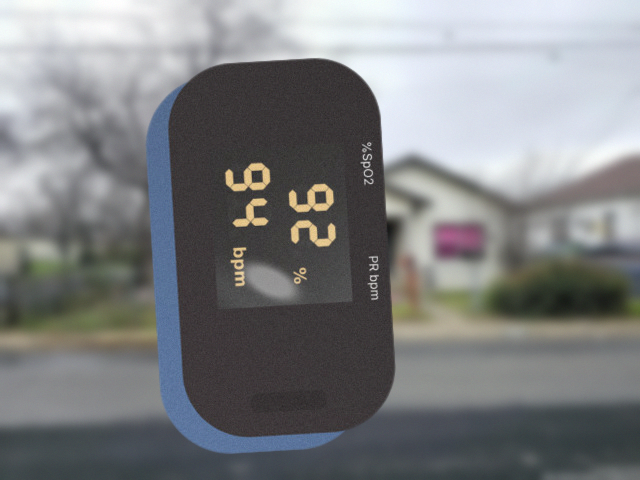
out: 94 bpm
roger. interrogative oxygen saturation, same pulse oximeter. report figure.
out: 92 %
